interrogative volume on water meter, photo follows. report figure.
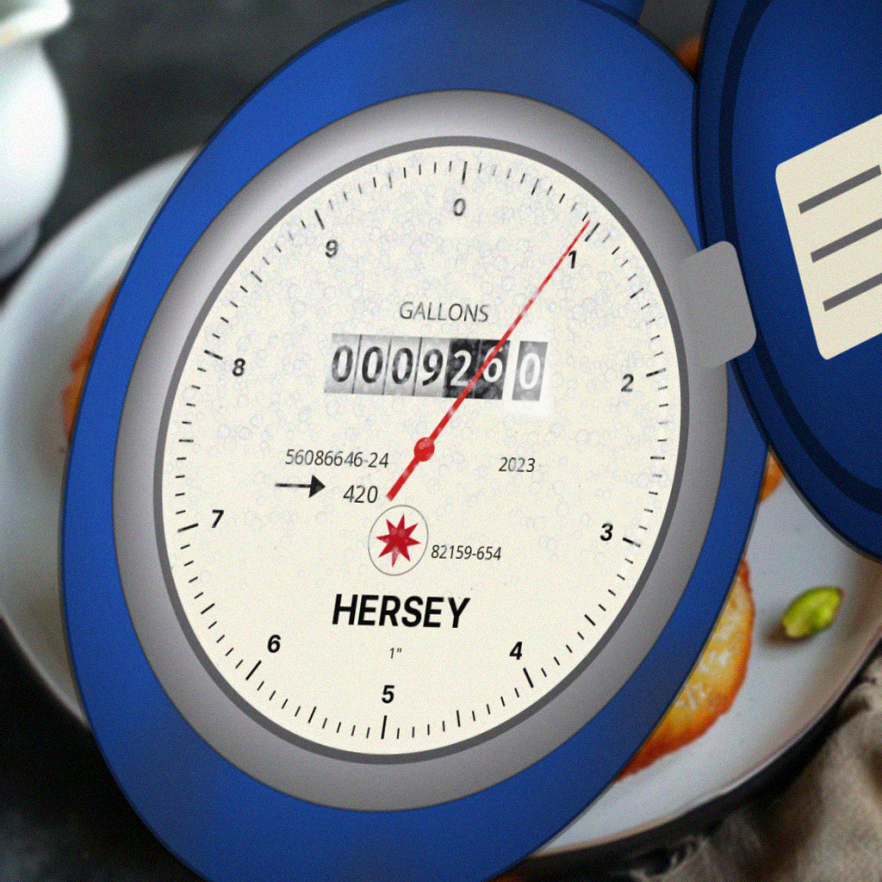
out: 9260.9 gal
